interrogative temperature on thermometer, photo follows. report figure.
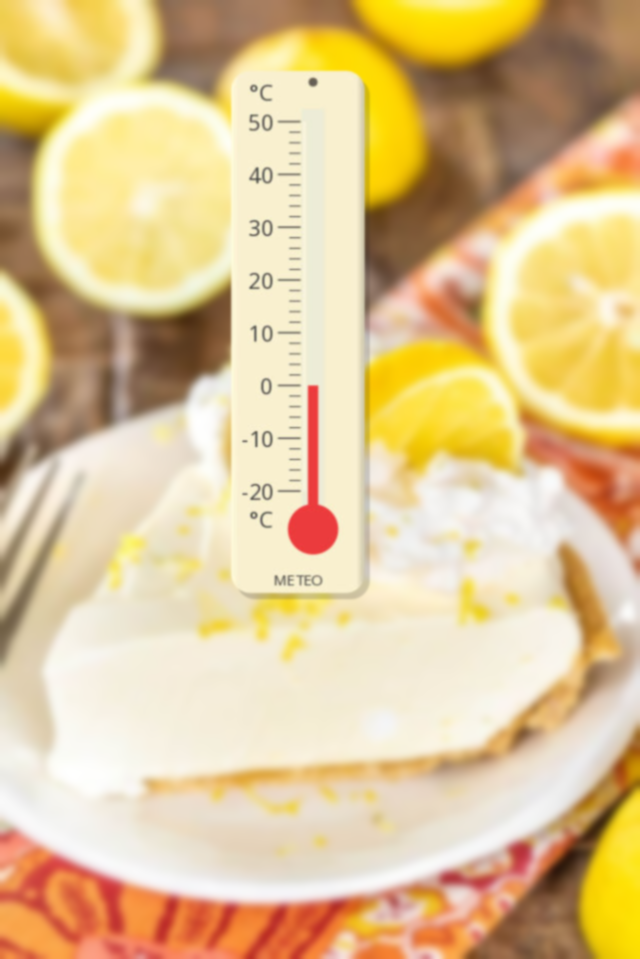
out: 0 °C
